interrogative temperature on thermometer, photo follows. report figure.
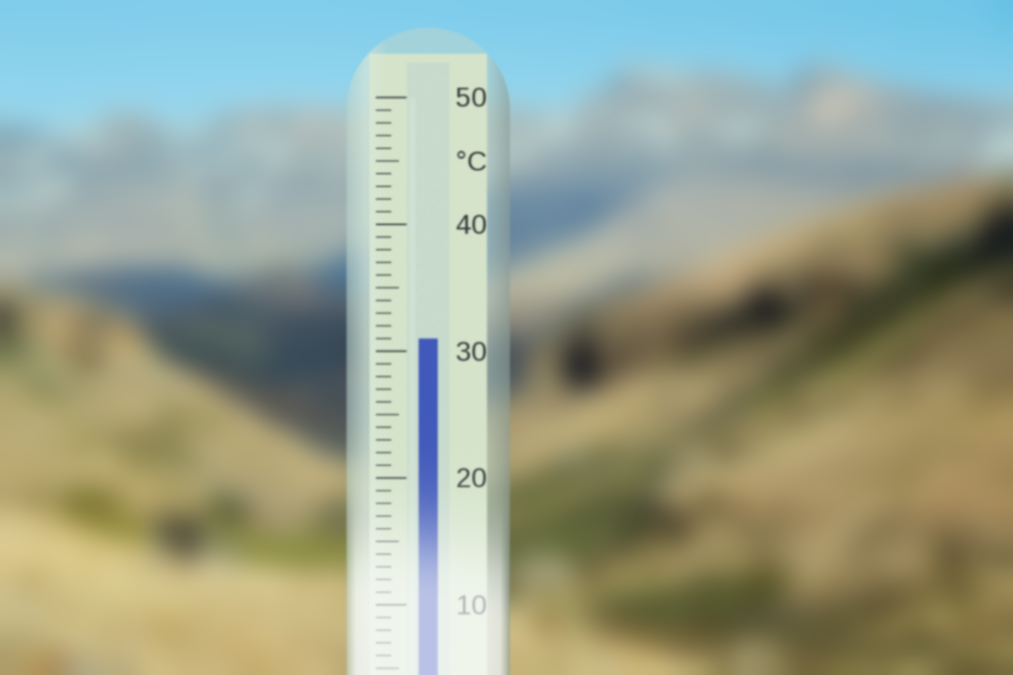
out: 31 °C
